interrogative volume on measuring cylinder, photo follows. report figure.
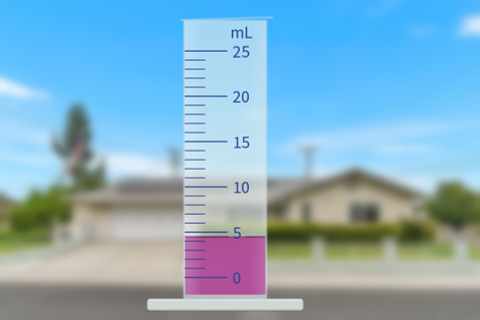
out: 4.5 mL
